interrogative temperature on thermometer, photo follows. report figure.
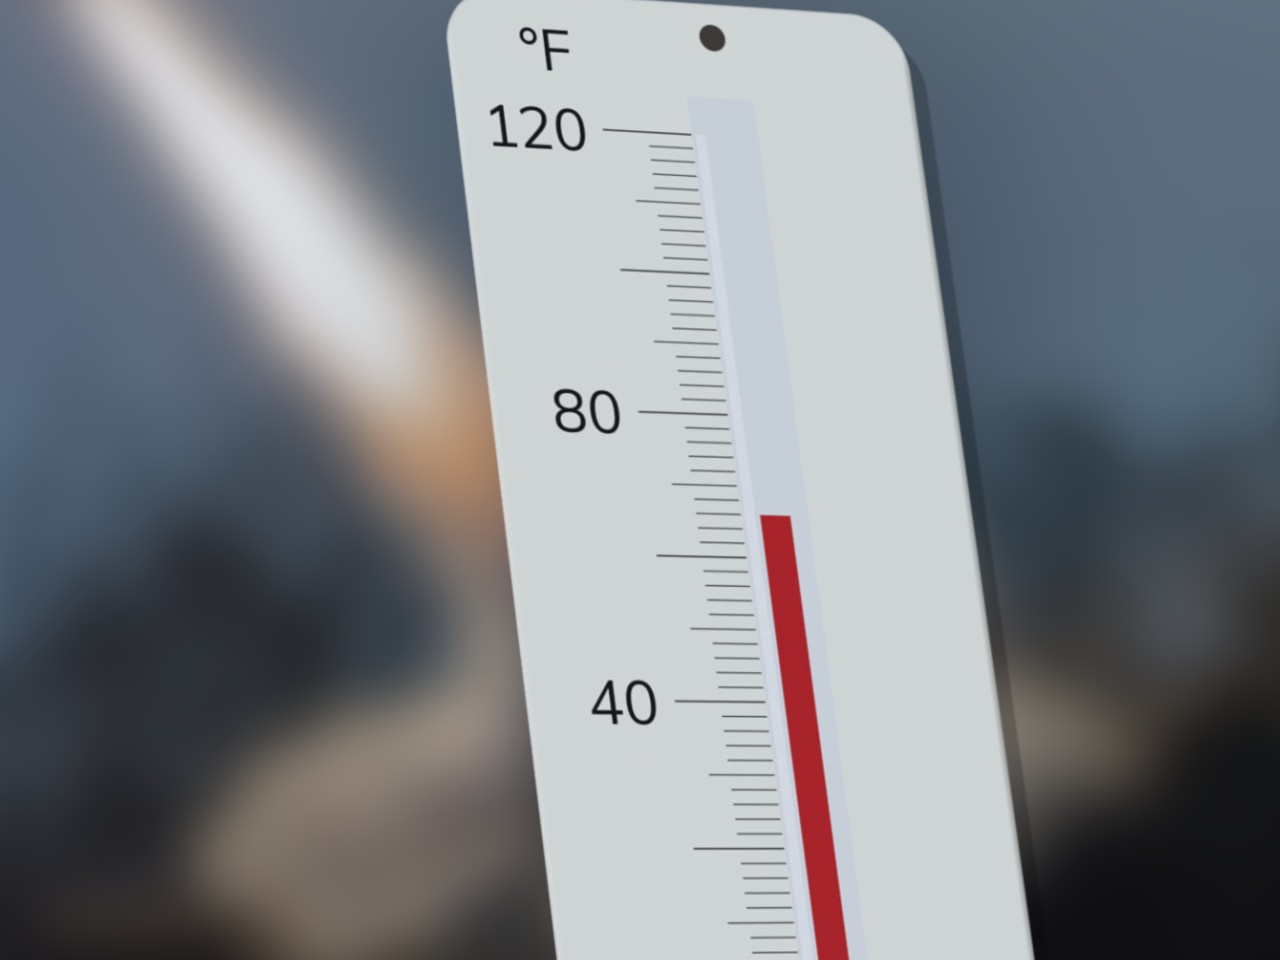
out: 66 °F
